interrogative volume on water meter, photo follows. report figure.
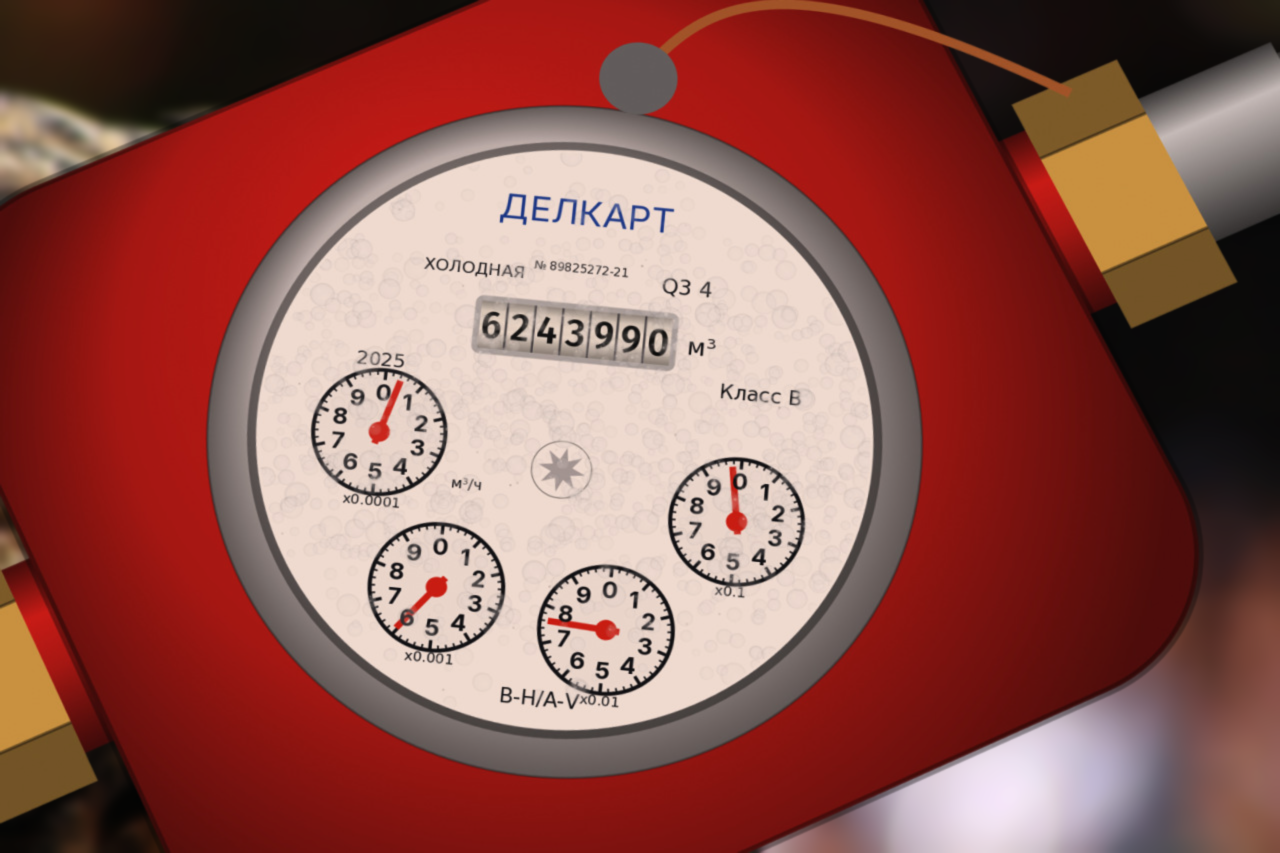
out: 6243989.9760 m³
